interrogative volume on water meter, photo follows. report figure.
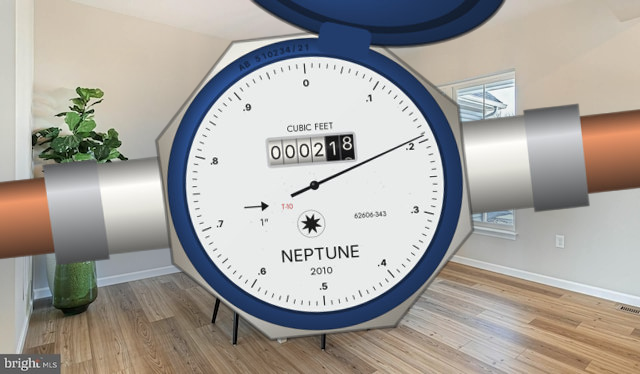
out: 218.19 ft³
